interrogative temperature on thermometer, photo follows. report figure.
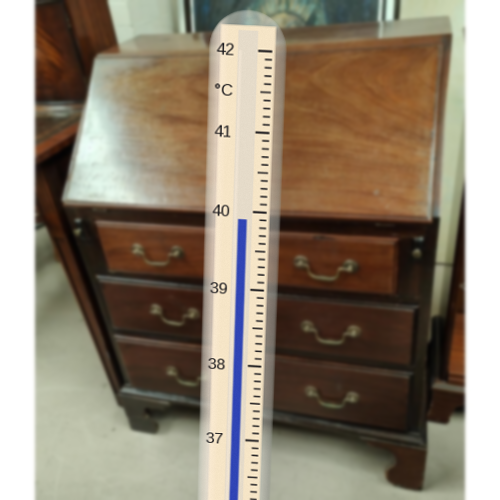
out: 39.9 °C
